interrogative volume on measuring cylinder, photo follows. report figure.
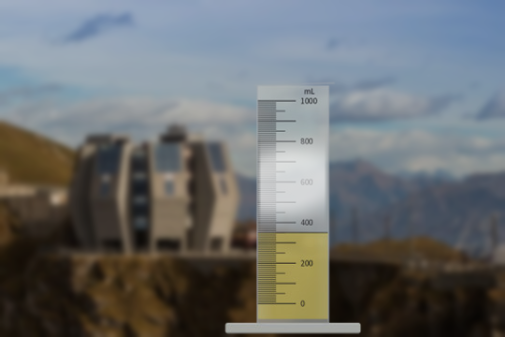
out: 350 mL
